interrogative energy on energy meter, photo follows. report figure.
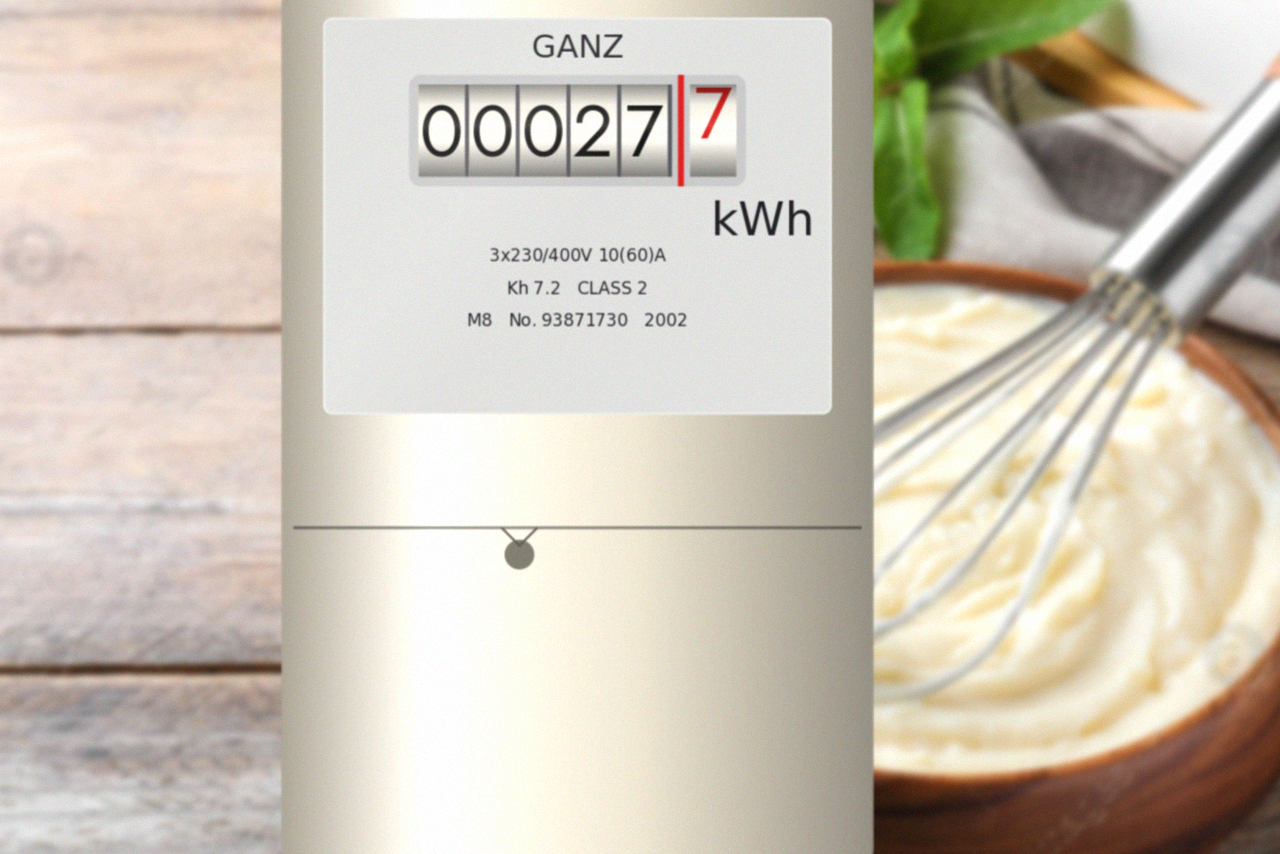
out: 27.7 kWh
